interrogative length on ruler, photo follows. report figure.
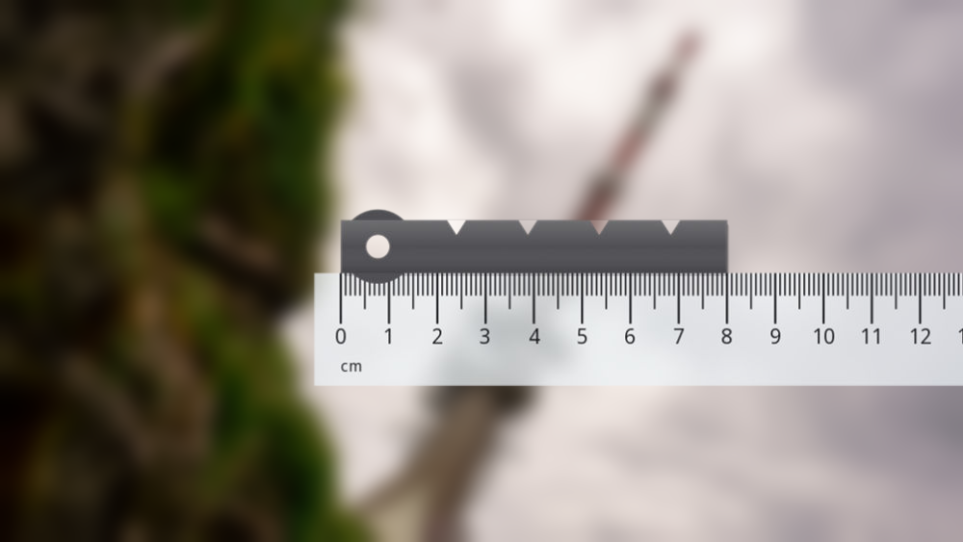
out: 8 cm
